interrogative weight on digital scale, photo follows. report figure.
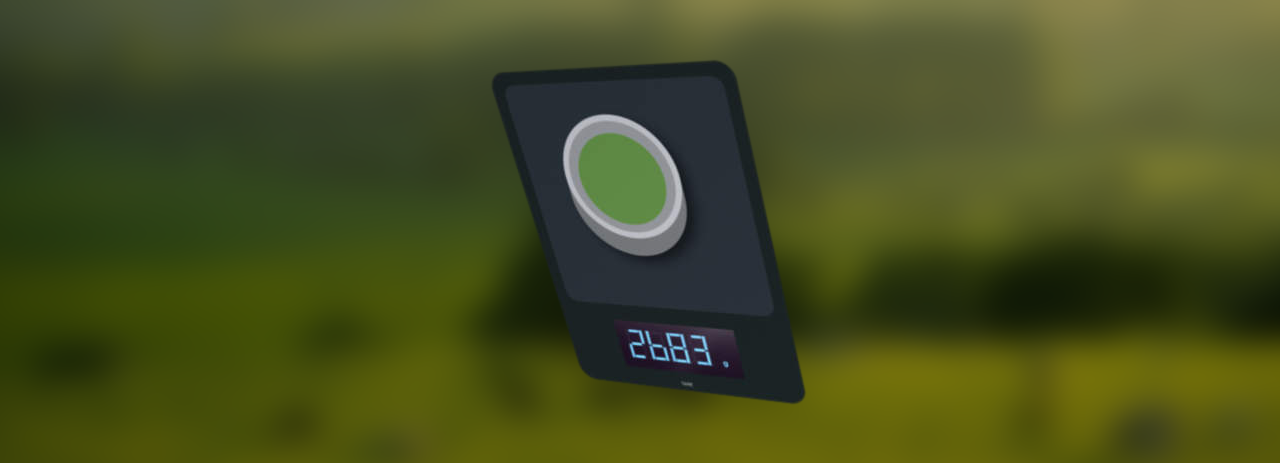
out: 2683 g
